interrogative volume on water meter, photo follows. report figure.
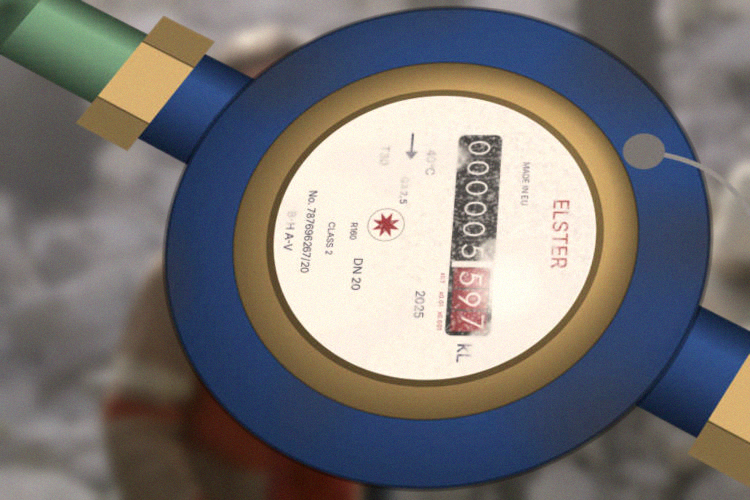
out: 5.597 kL
